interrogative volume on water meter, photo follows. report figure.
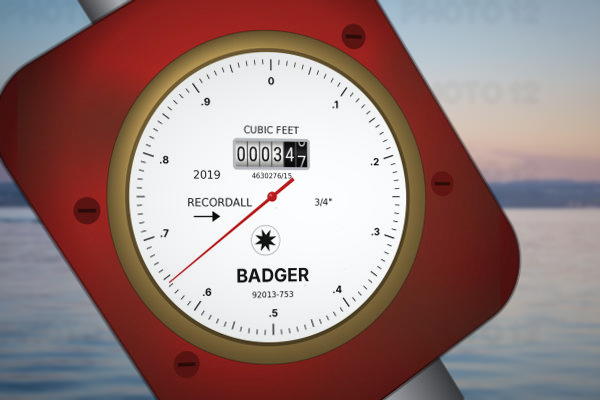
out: 346.64 ft³
